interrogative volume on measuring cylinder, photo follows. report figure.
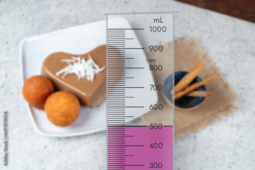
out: 500 mL
